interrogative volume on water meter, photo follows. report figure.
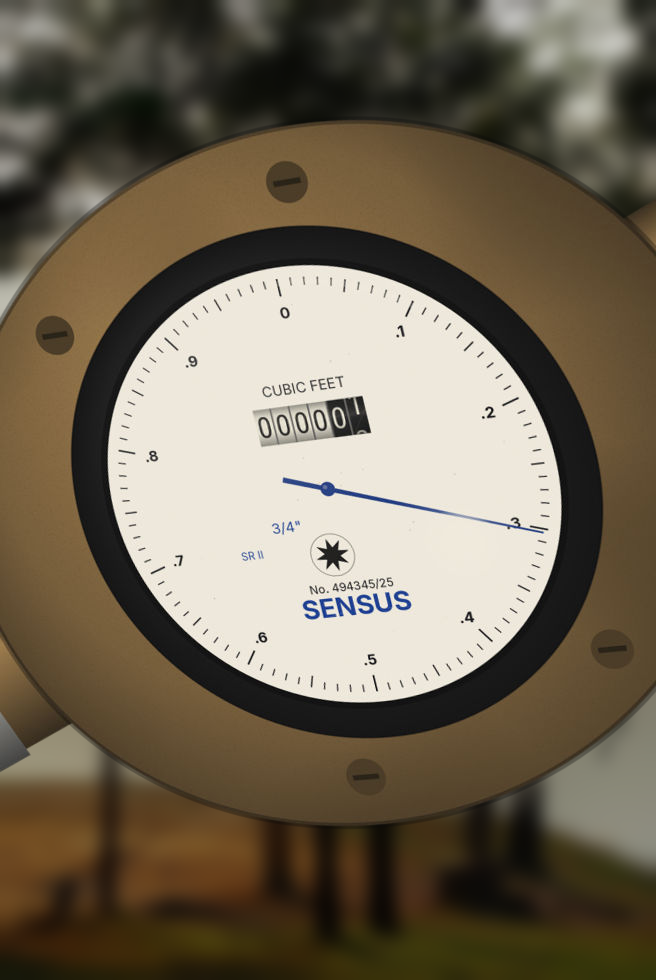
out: 1.30 ft³
